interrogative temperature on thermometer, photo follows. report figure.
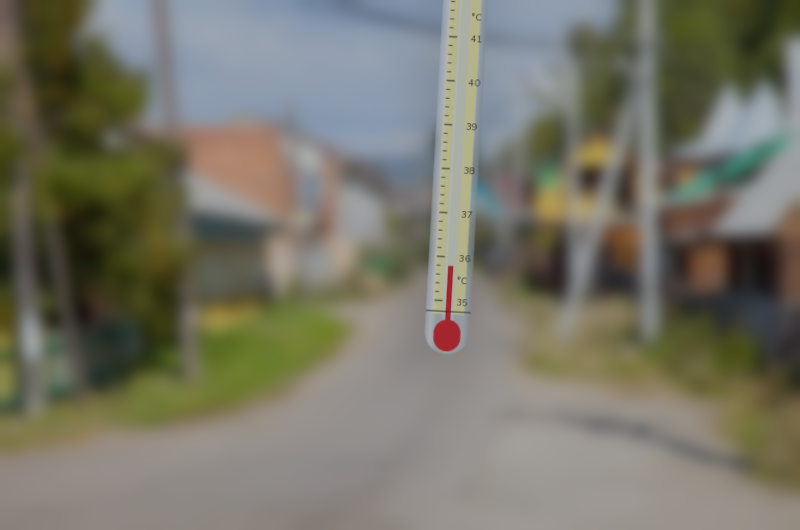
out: 35.8 °C
